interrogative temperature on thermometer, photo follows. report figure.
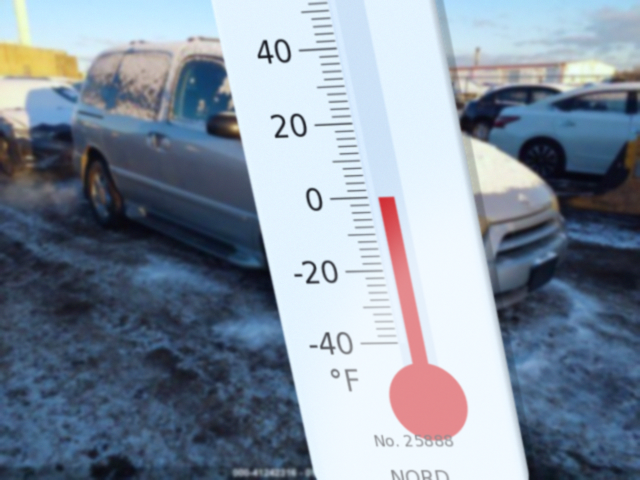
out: 0 °F
